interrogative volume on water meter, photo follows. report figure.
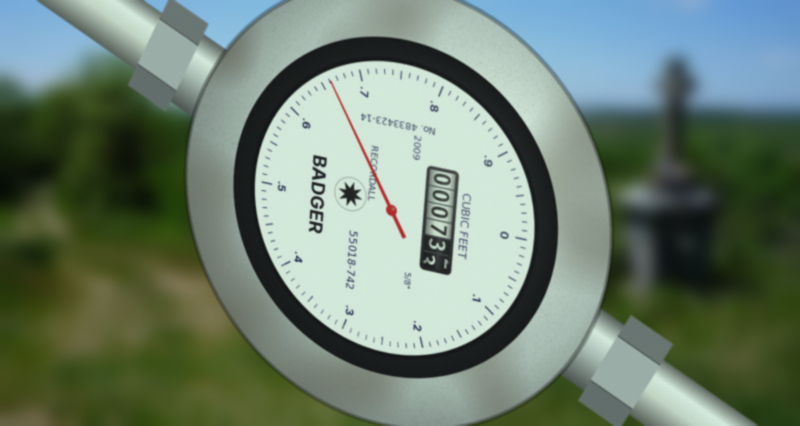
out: 732.66 ft³
